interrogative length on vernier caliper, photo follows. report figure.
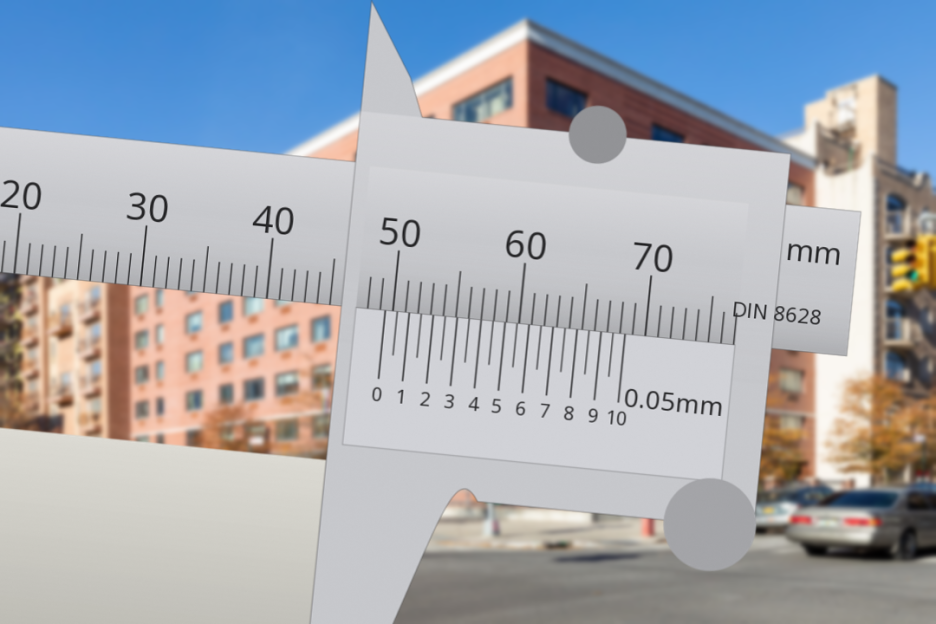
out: 49.4 mm
